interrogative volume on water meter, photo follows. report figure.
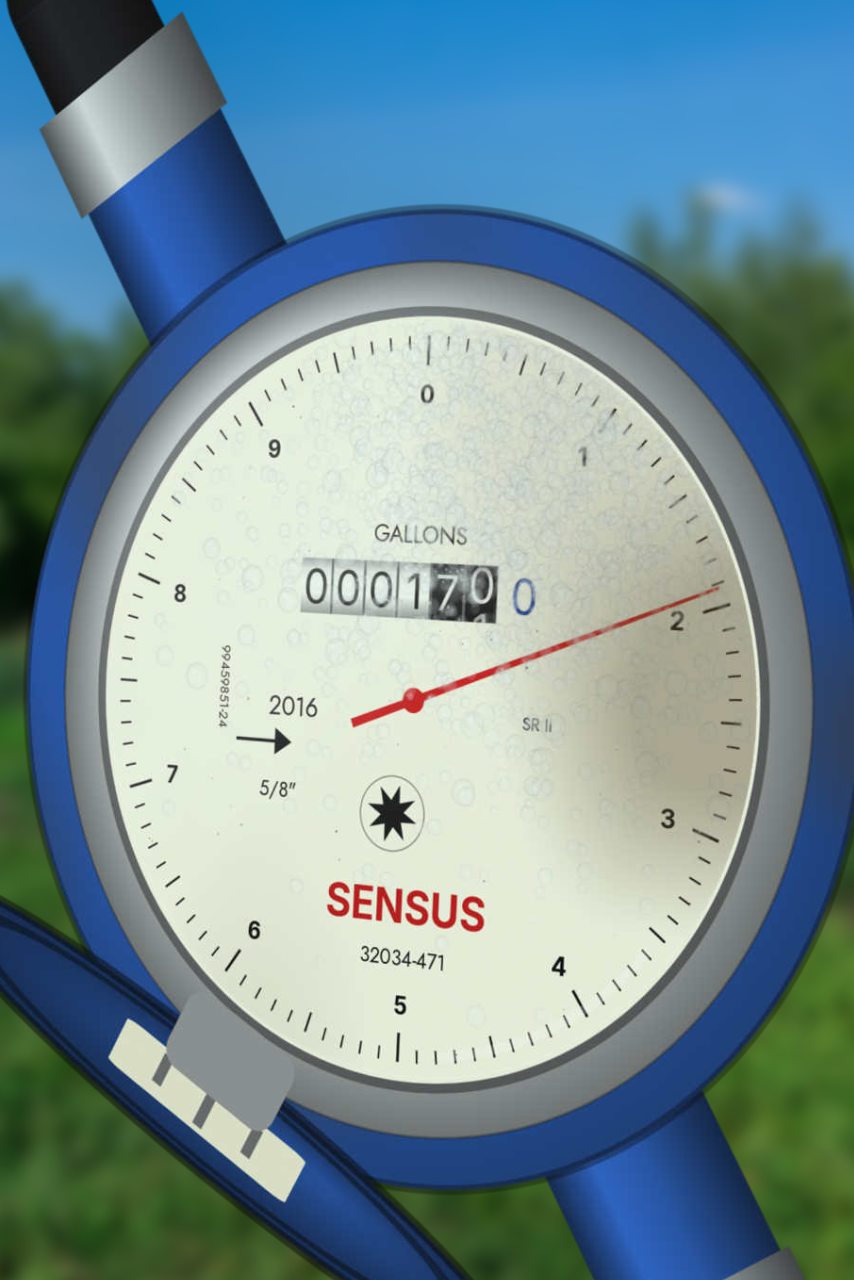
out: 1701.9 gal
